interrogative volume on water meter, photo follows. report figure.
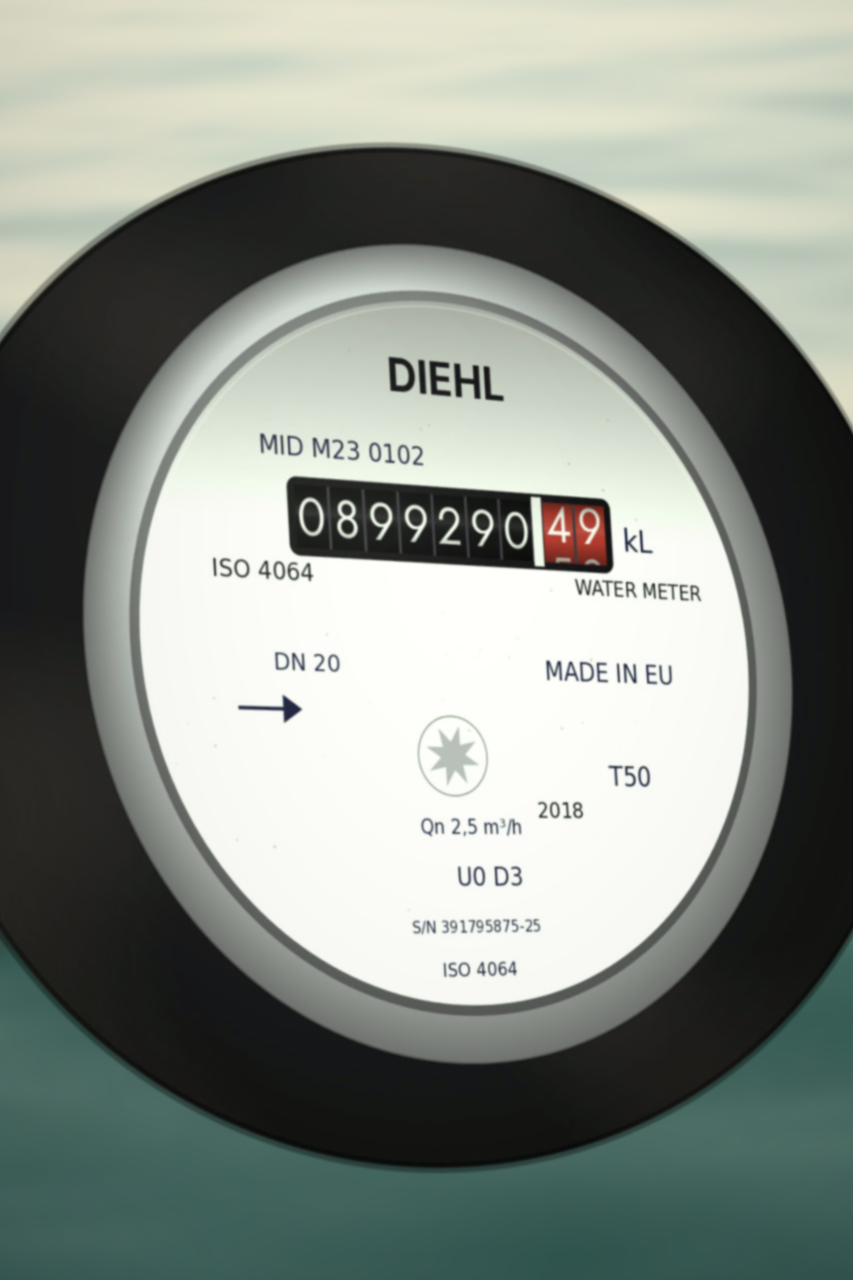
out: 899290.49 kL
